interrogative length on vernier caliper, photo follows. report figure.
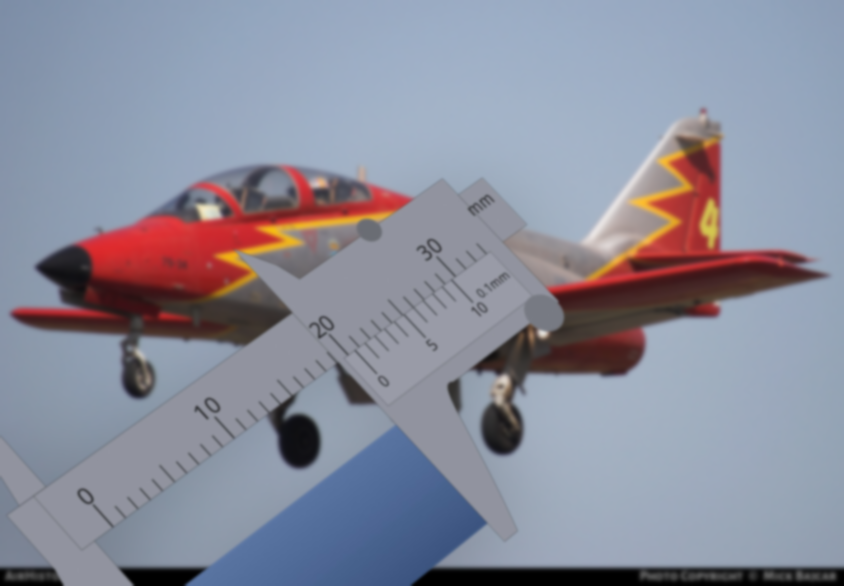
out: 20.6 mm
